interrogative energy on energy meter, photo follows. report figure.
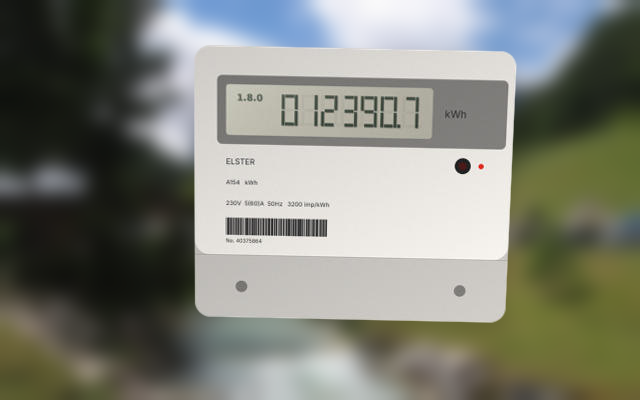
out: 12390.7 kWh
